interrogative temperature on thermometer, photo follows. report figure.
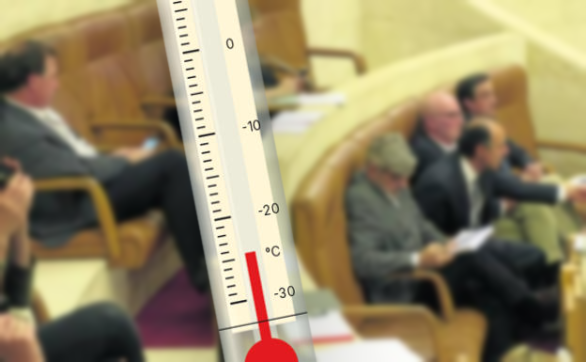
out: -24.5 °C
